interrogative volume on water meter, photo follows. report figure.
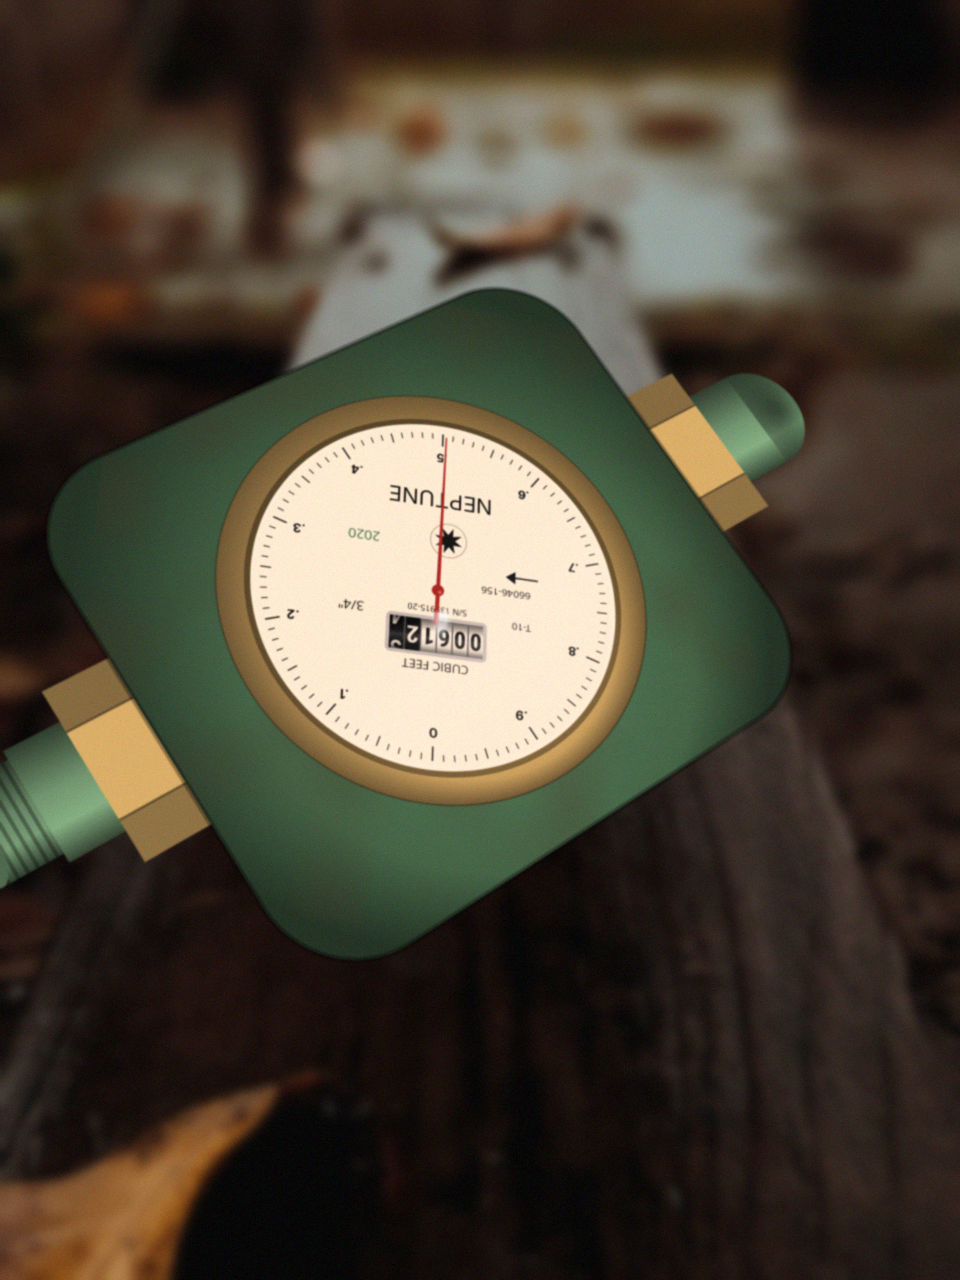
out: 6123.50 ft³
